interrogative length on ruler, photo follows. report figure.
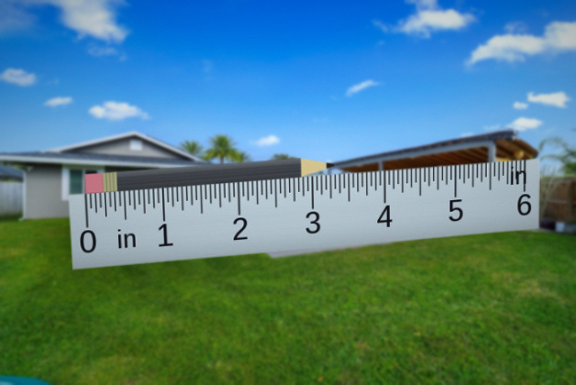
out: 3.3125 in
